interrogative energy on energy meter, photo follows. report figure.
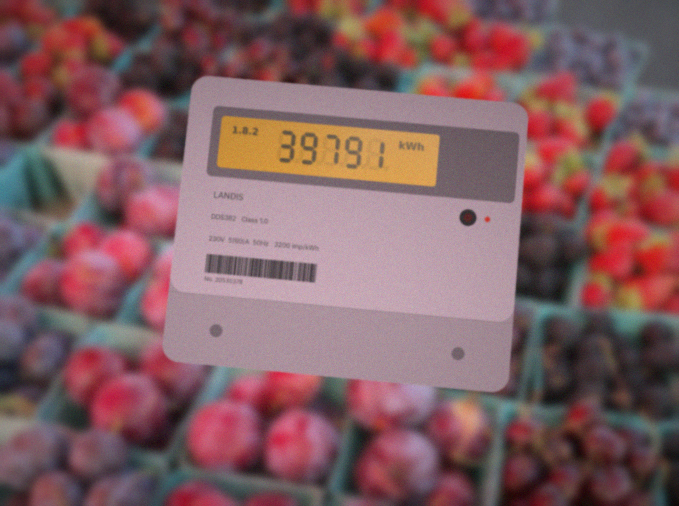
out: 39791 kWh
